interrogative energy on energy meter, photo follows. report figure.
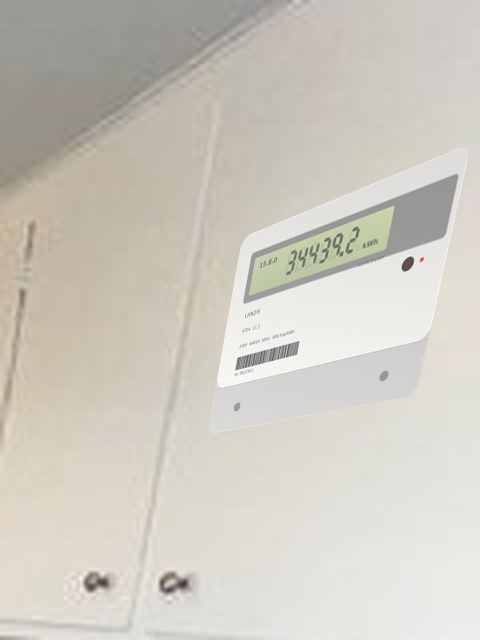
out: 34439.2 kWh
